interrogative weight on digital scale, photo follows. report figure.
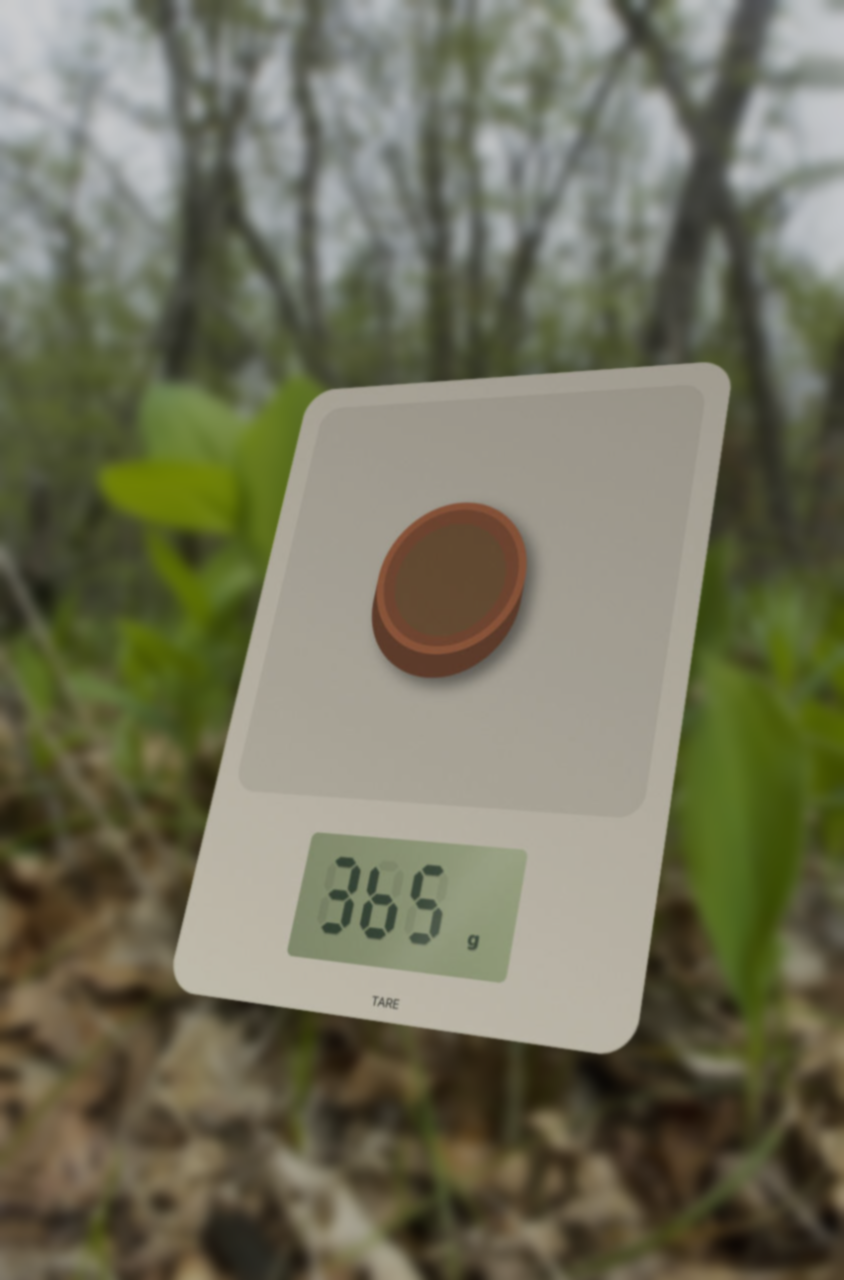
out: 365 g
